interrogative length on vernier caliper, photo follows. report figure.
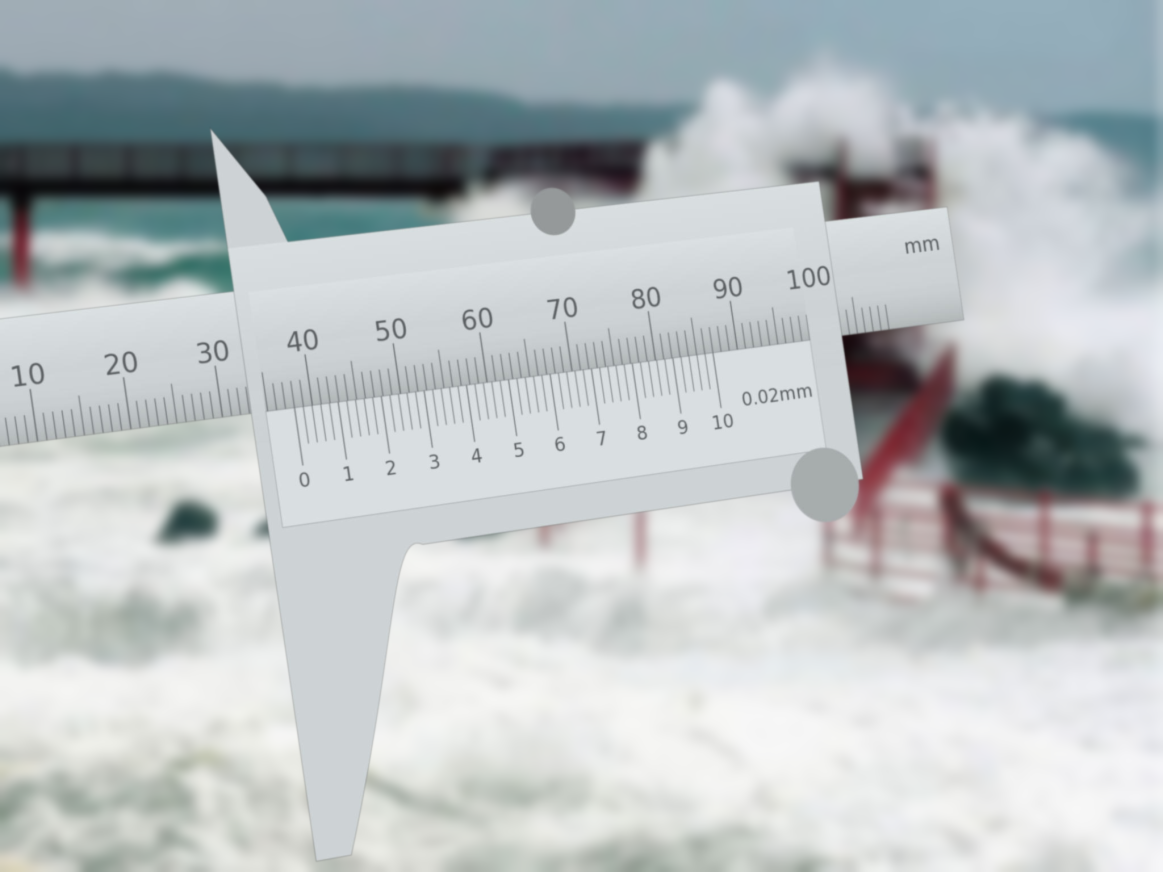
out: 38.0 mm
